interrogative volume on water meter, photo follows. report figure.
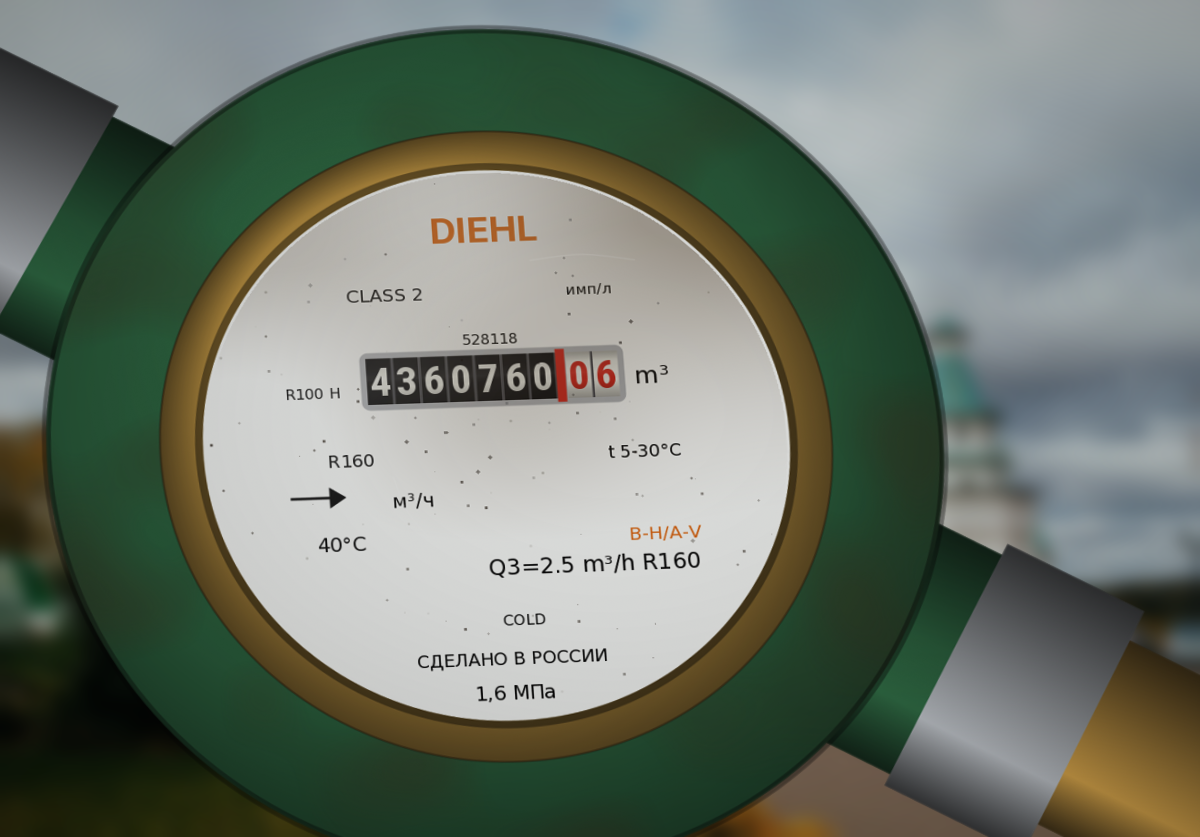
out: 4360760.06 m³
